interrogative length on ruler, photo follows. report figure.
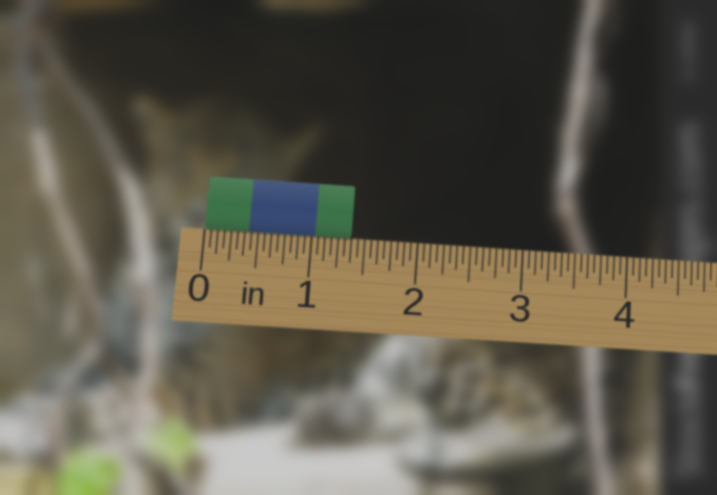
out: 1.375 in
